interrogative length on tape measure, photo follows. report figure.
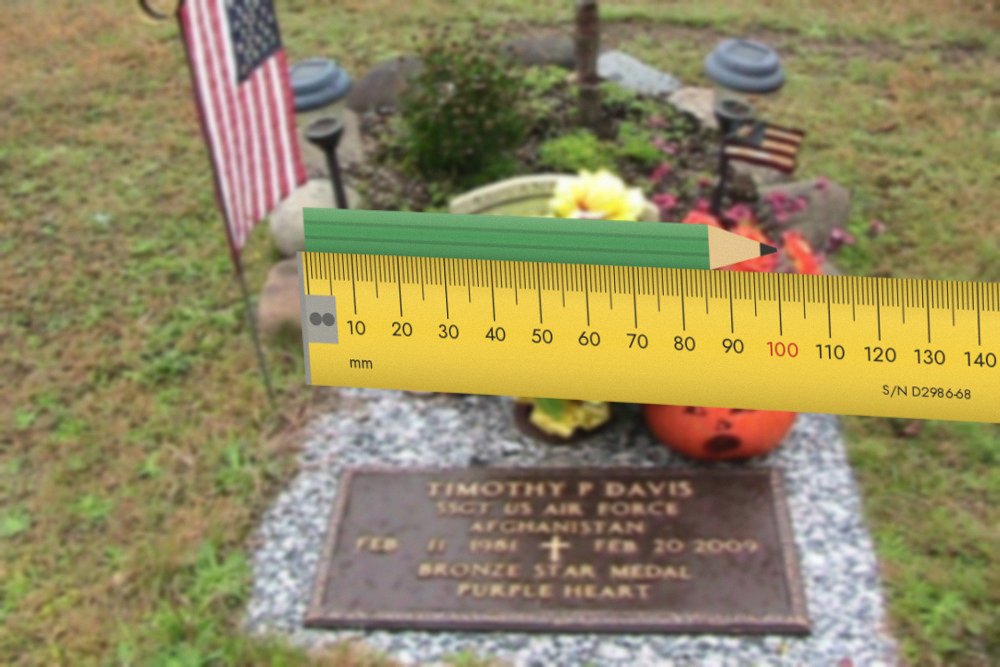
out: 100 mm
